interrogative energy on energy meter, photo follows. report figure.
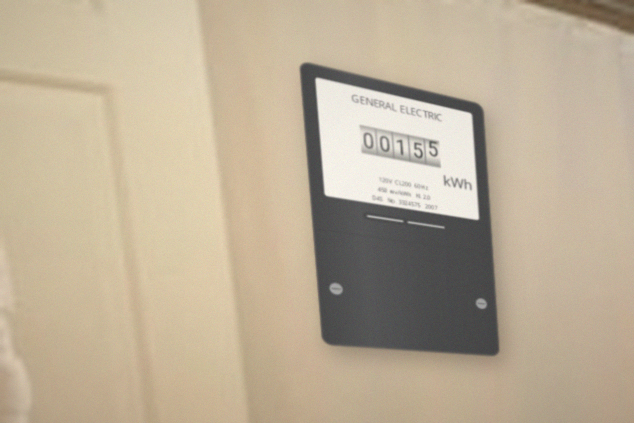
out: 155 kWh
